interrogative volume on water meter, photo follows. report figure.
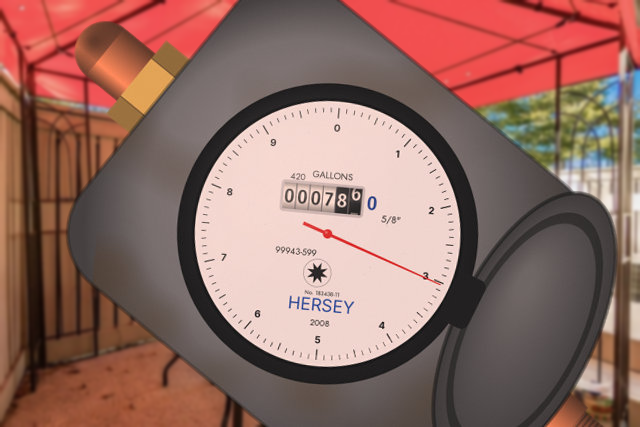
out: 7863.0 gal
